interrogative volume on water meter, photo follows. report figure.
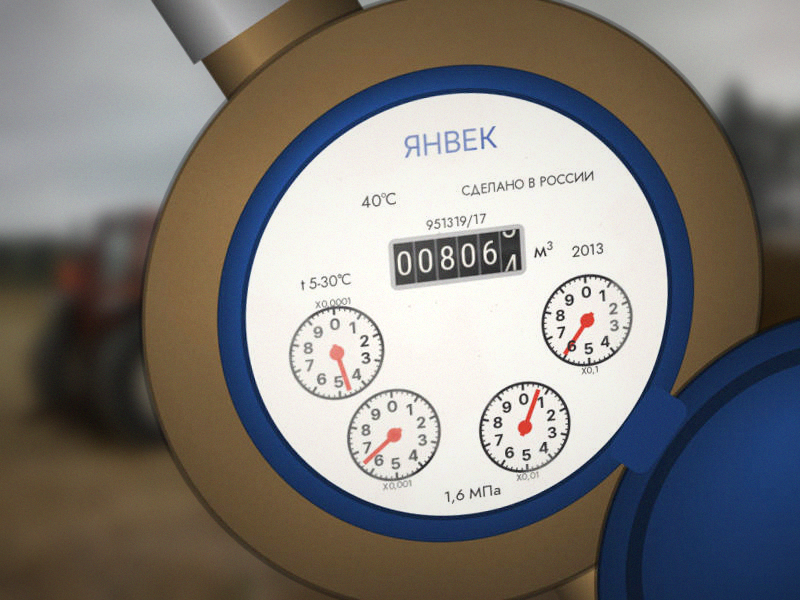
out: 8063.6064 m³
